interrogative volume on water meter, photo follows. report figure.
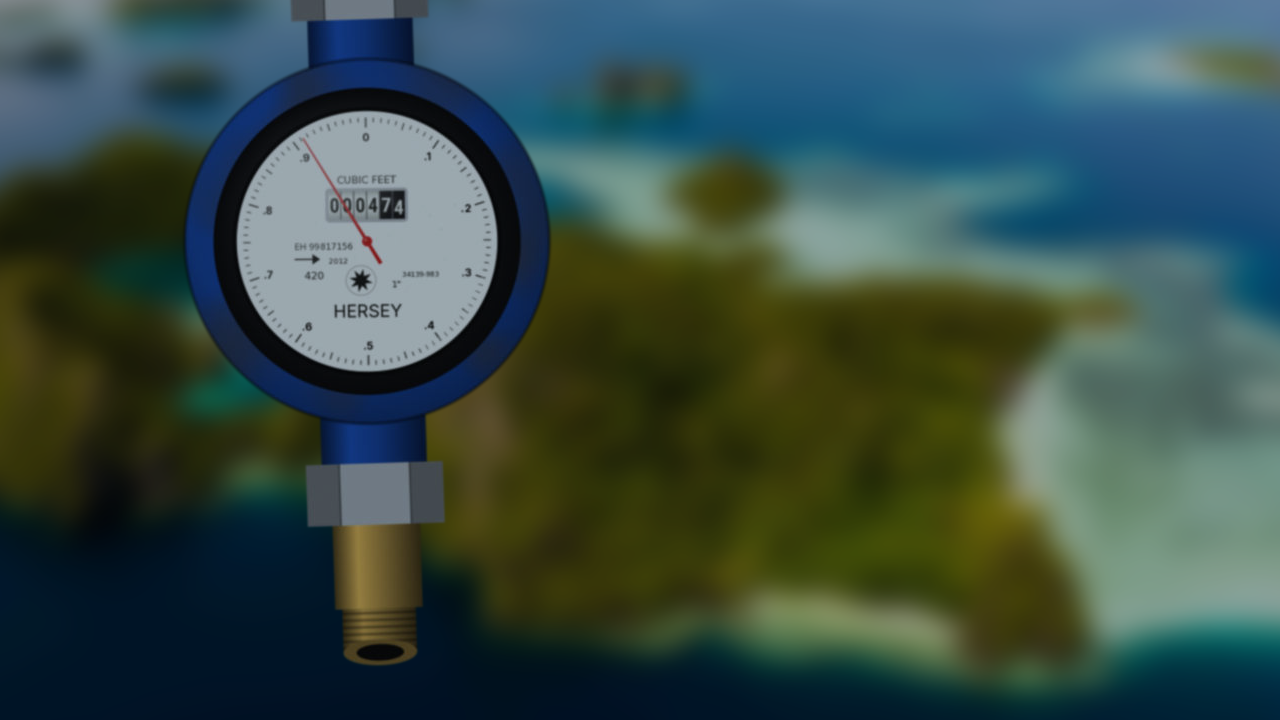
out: 473.91 ft³
